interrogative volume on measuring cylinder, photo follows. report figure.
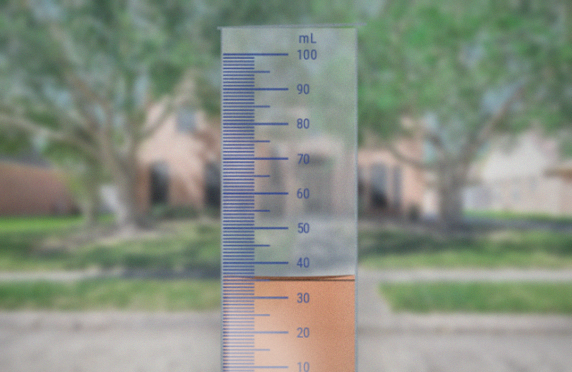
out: 35 mL
